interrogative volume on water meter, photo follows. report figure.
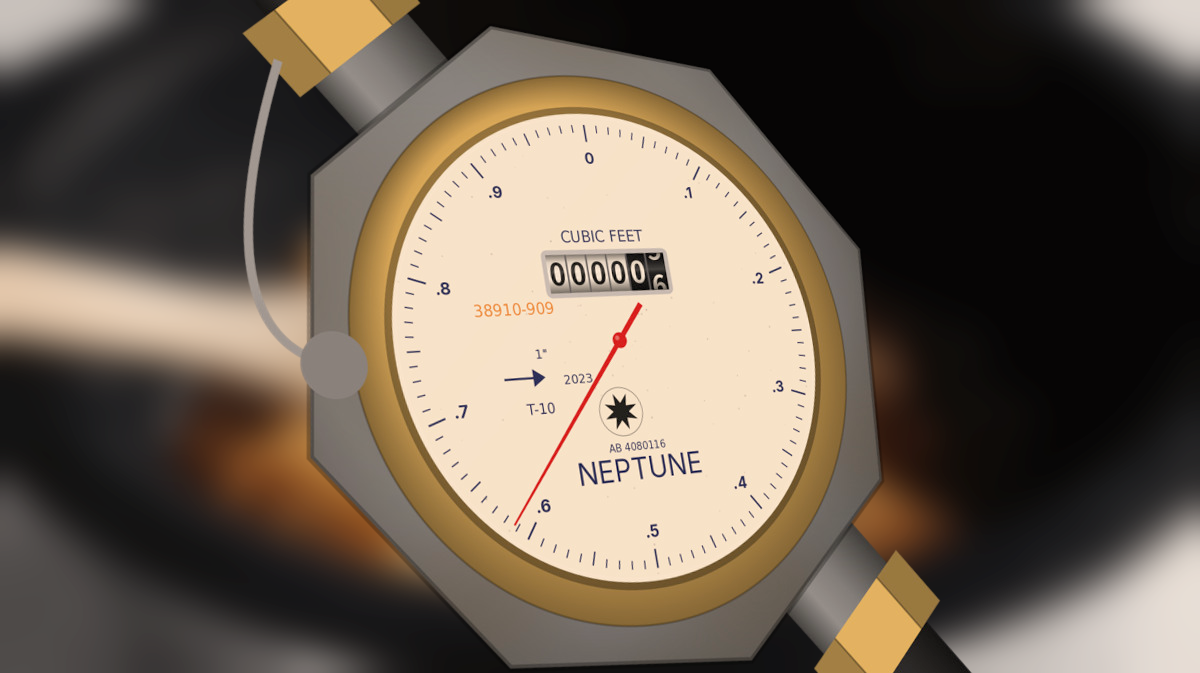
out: 5.61 ft³
